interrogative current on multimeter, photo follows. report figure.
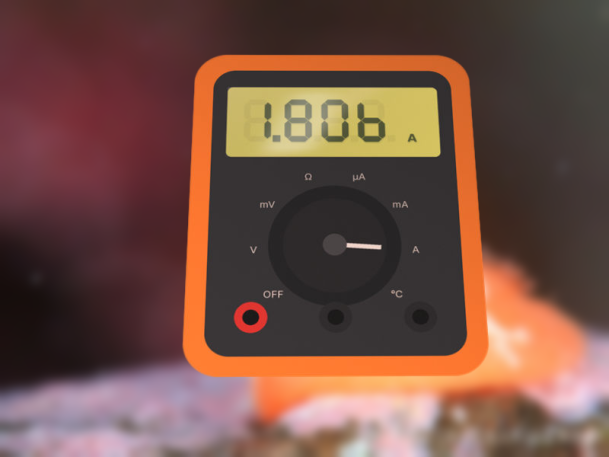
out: 1.806 A
